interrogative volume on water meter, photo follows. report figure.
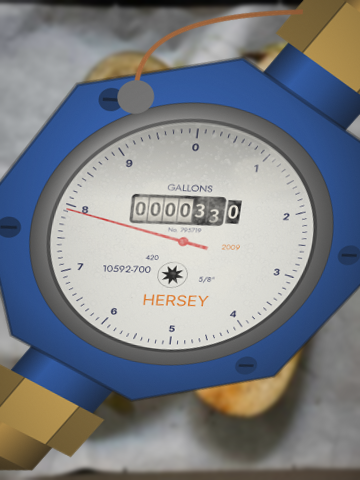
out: 327.9 gal
